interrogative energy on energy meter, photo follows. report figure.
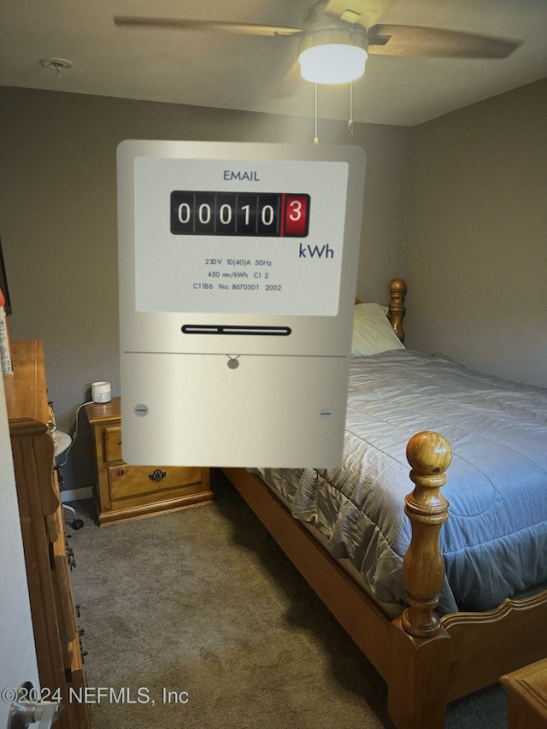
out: 10.3 kWh
